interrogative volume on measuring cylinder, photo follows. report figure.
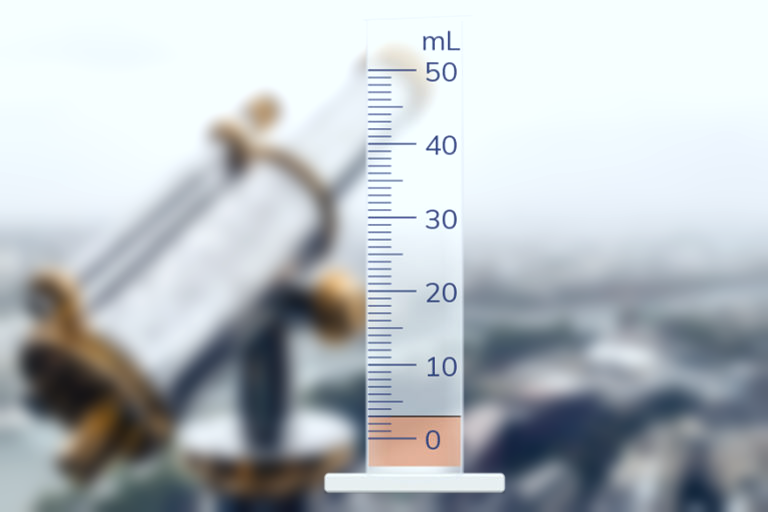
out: 3 mL
